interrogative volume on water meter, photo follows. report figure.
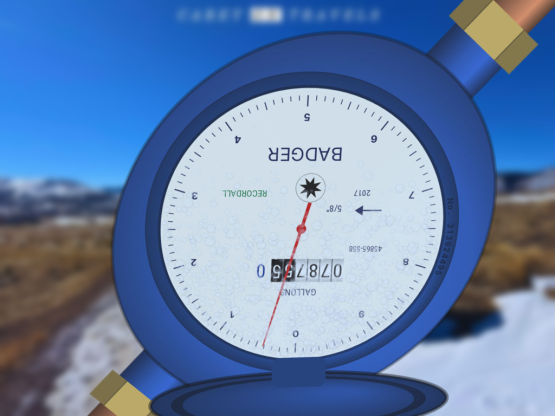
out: 787550.4 gal
